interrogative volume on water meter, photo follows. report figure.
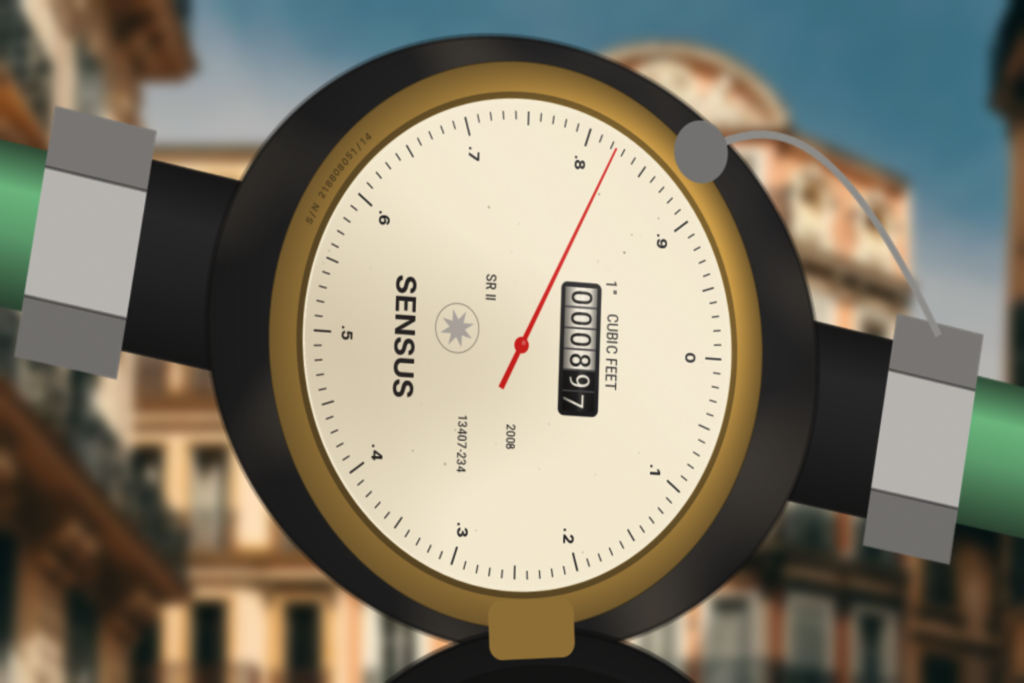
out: 896.82 ft³
